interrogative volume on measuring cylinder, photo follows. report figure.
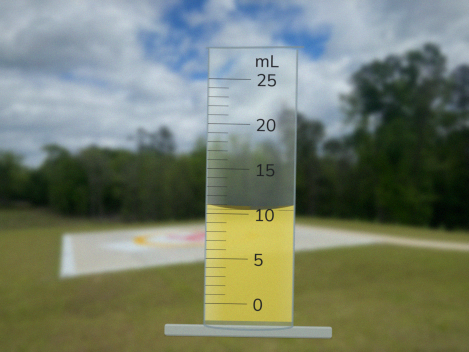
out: 10.5 mL
